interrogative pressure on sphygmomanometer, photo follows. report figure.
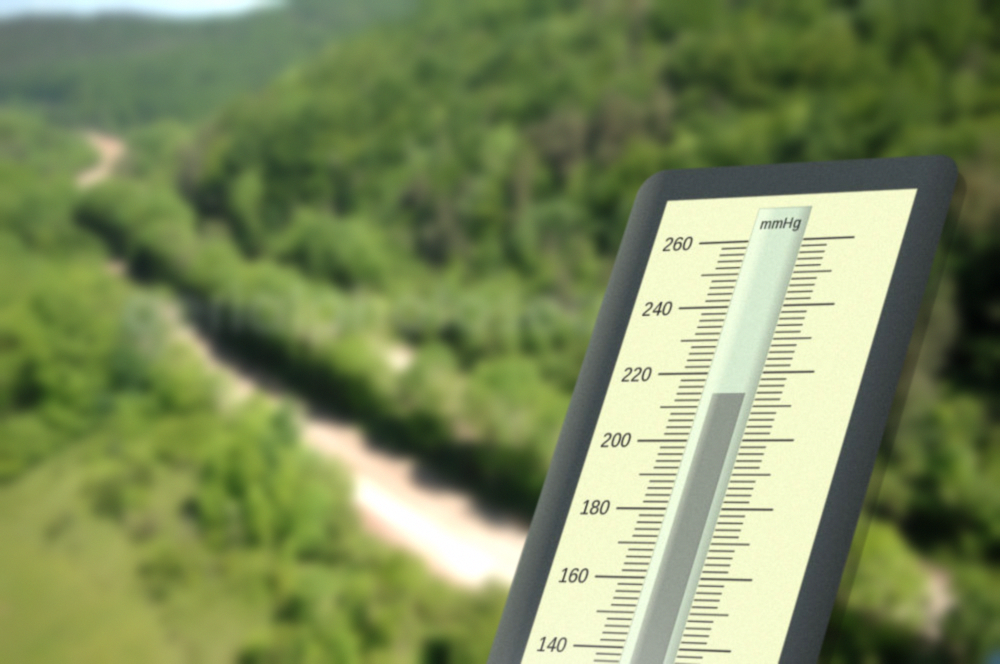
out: 214 mmHg
